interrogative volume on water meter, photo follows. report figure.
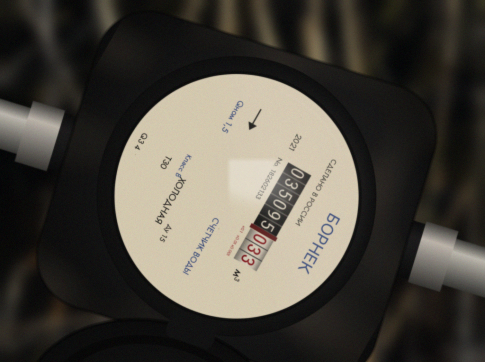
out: 35095.033 m³
